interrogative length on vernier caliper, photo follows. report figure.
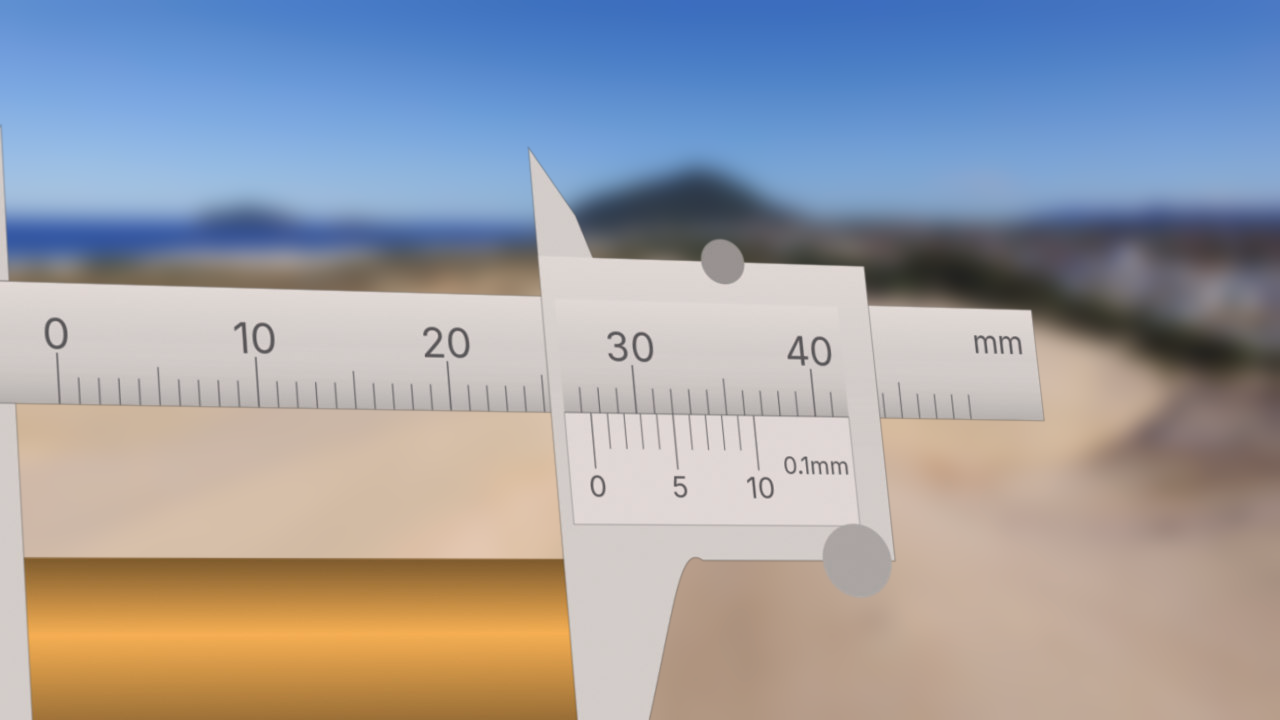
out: 27.5 mm
